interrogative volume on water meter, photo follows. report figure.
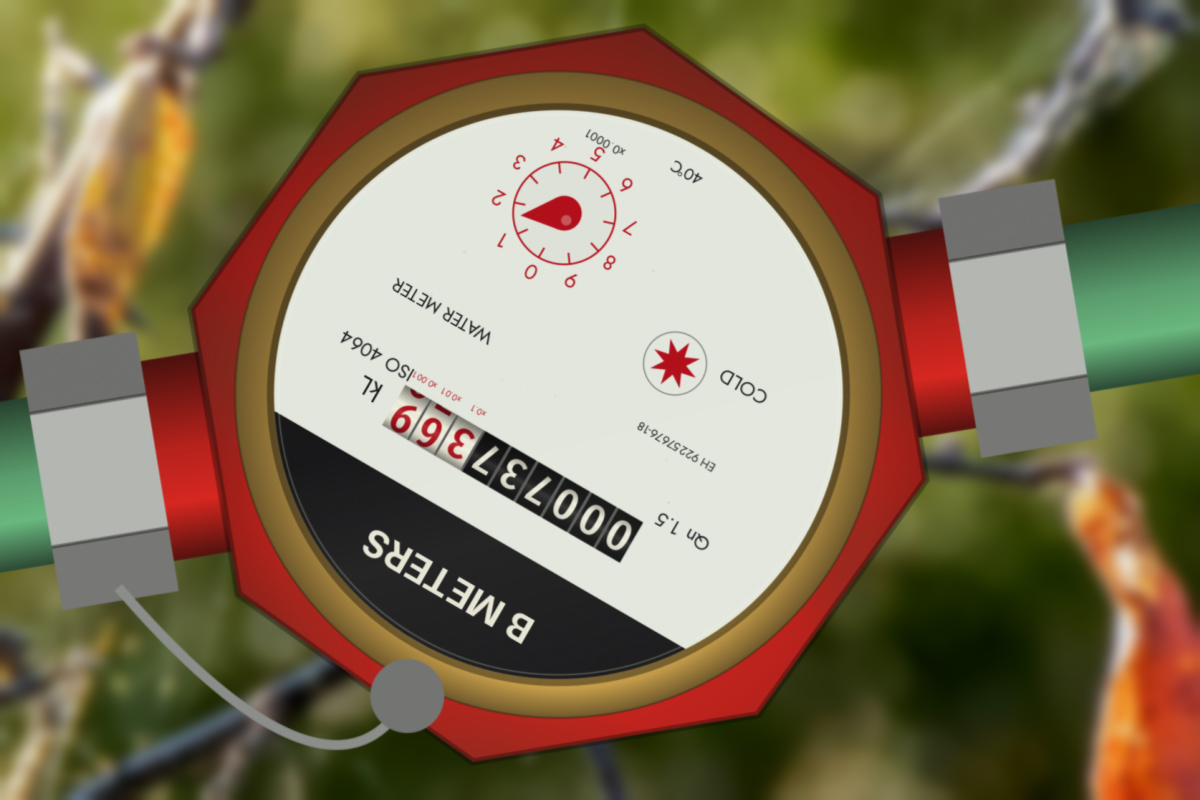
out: 737.3691 kL
